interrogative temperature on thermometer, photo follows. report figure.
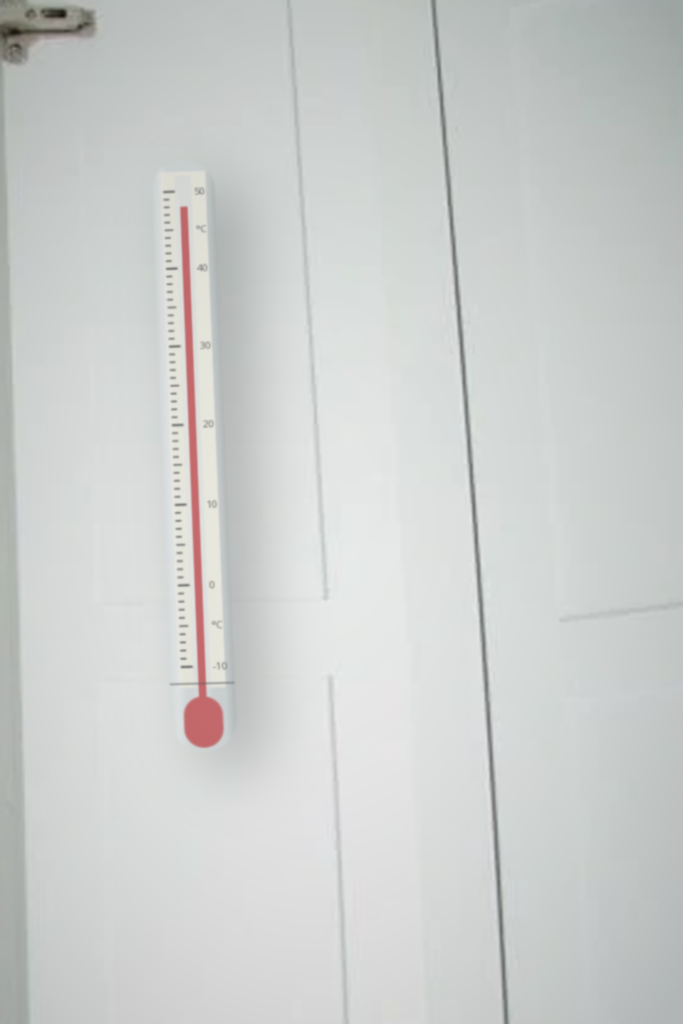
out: 48 °C
